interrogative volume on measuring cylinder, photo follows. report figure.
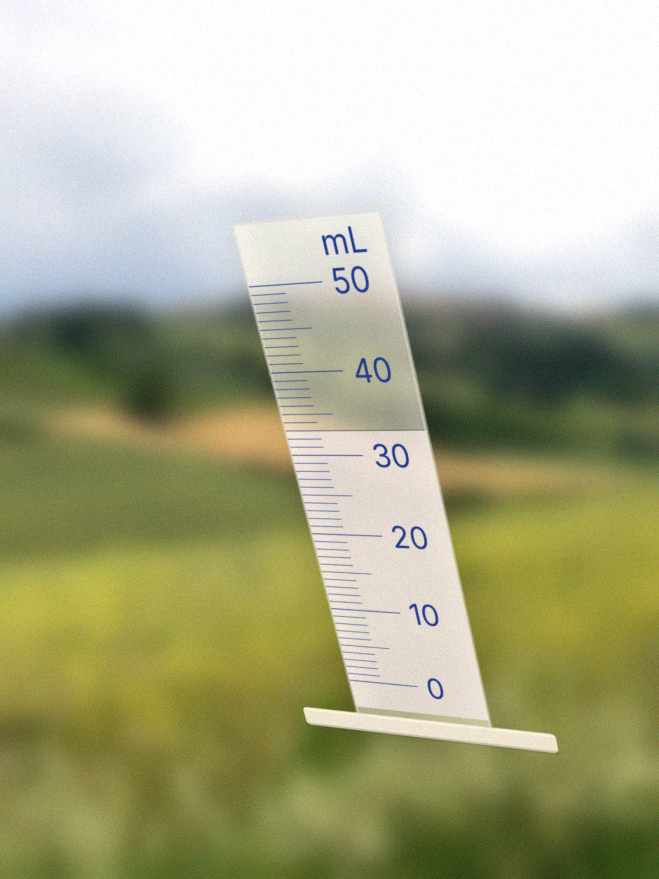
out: 33 mL
